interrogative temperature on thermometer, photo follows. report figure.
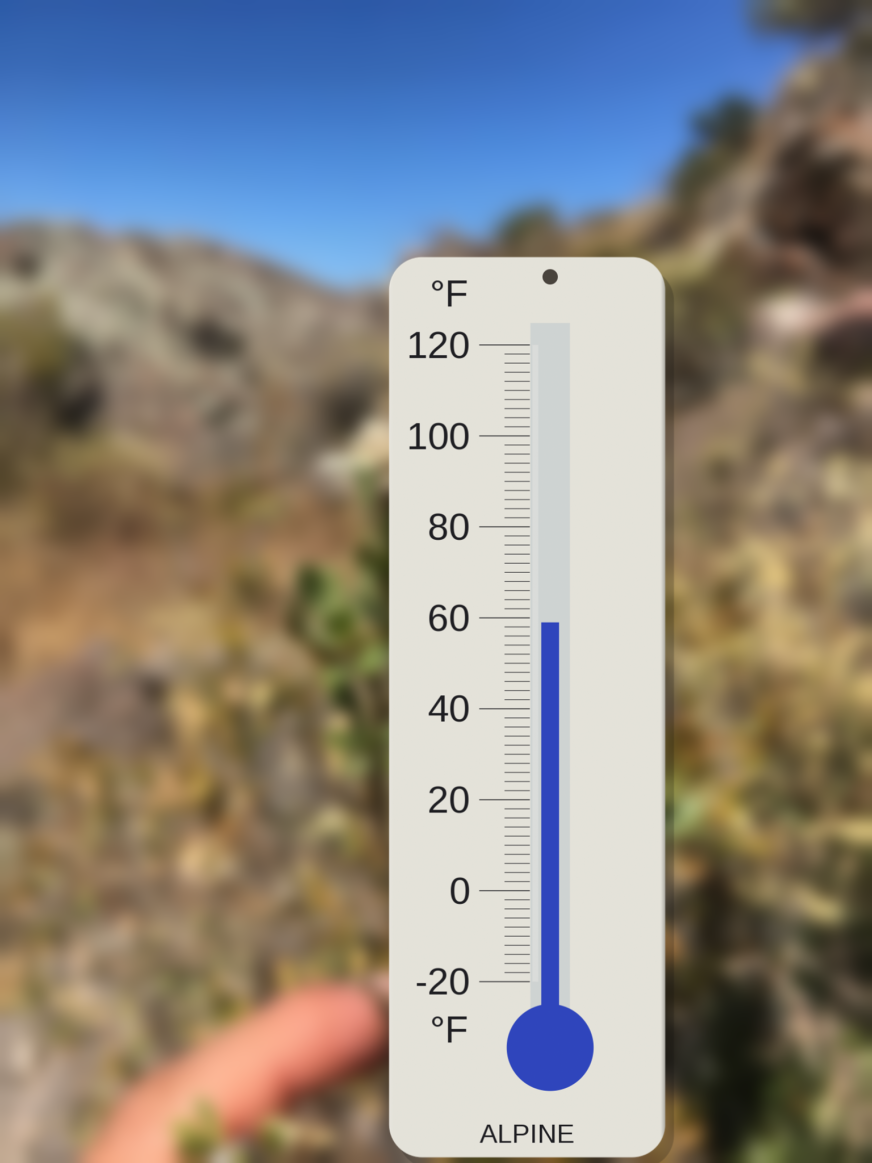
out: 59 °F
